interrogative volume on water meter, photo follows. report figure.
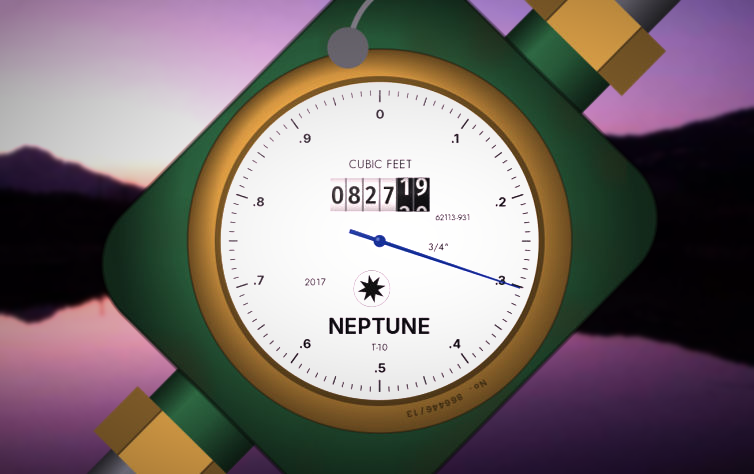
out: 82719.30 ft³
